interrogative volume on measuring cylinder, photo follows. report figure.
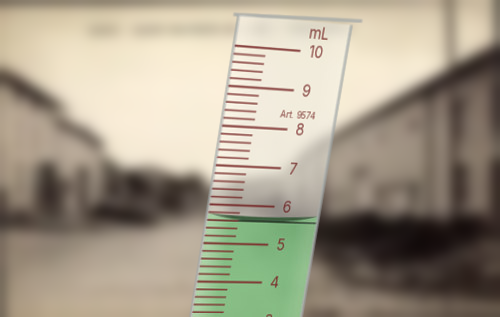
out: 5.6 mL
